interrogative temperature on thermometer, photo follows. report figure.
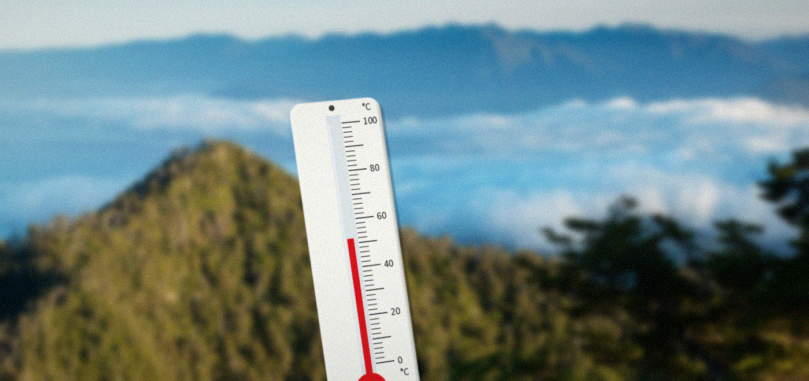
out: 52 °C
